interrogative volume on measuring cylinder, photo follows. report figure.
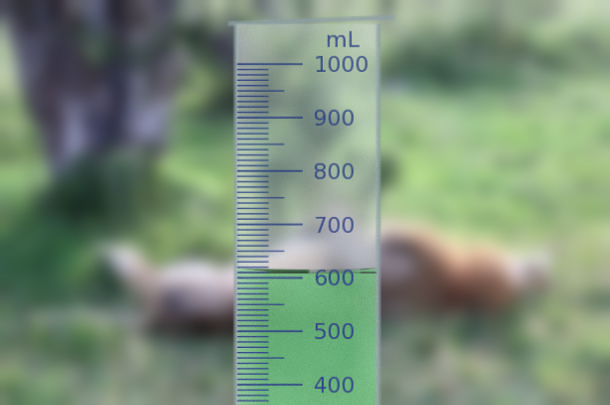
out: 610 mL
